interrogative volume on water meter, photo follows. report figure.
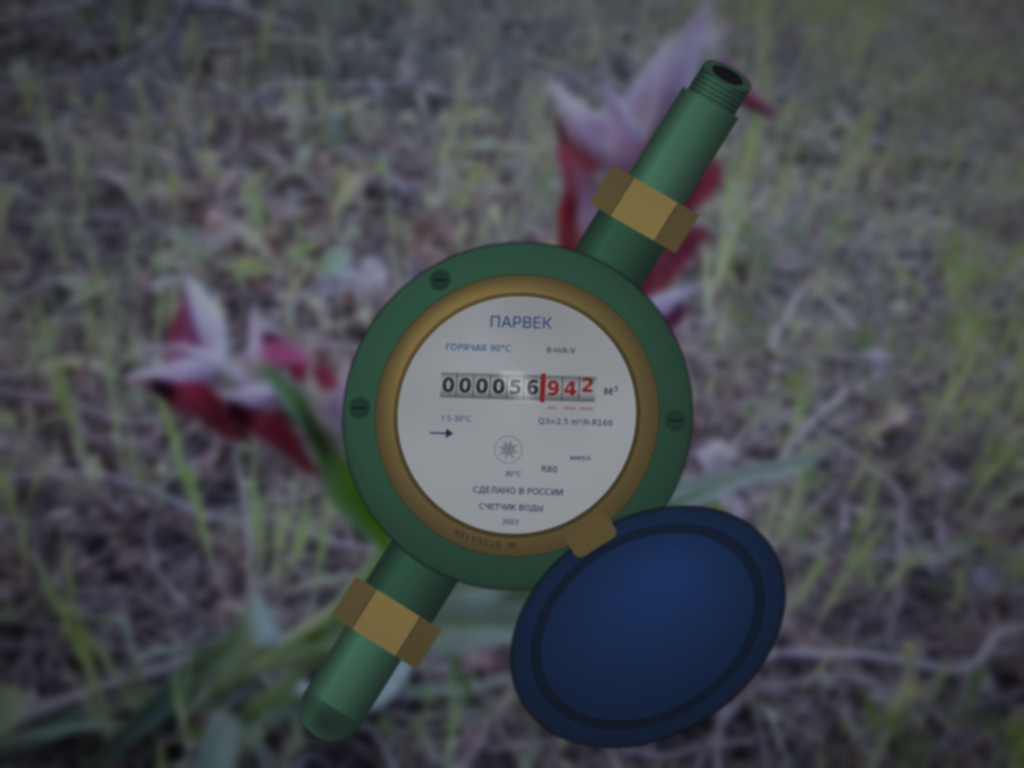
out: 56.942 m³
